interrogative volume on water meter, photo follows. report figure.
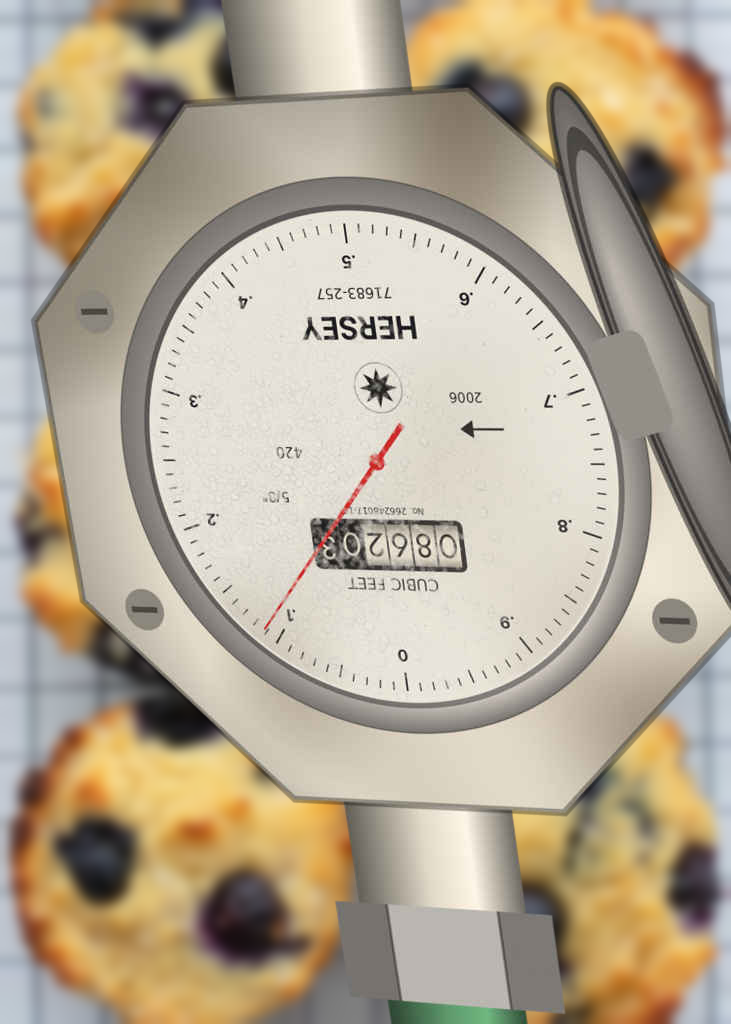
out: 86203.11 ft³
